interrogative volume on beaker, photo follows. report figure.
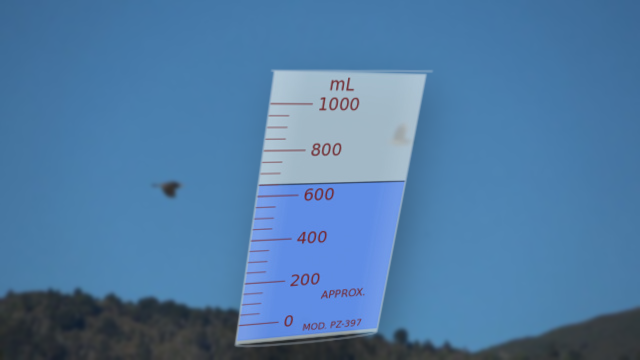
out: 650 mL
